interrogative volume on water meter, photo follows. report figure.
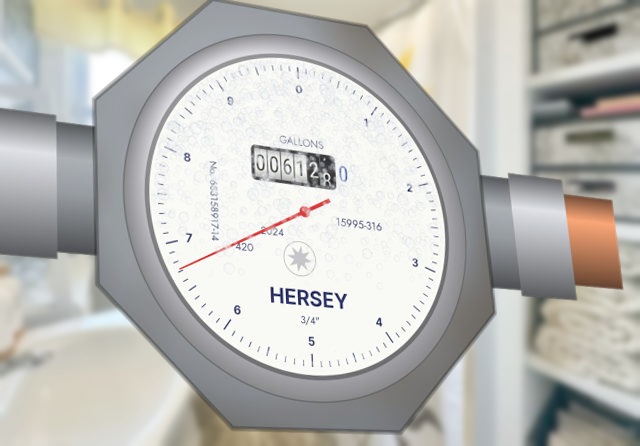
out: 61276.7 gal
